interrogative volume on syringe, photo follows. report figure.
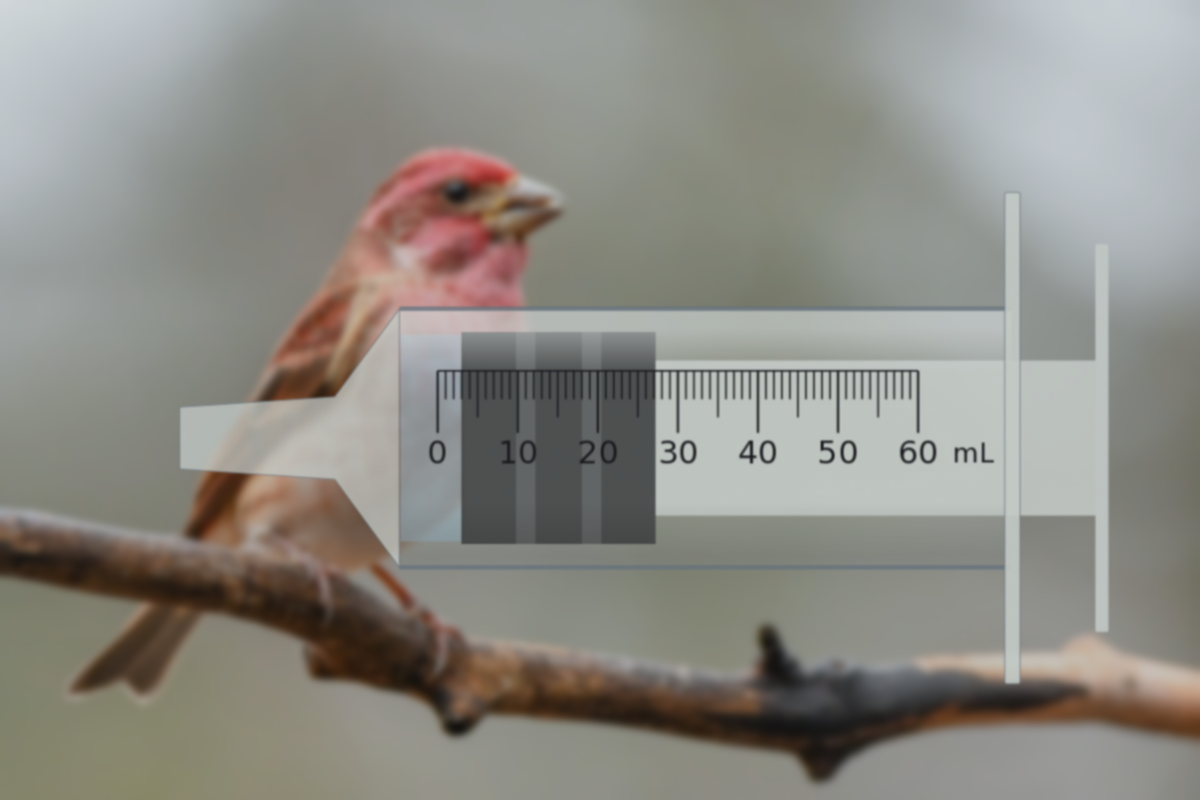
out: 3 mL
